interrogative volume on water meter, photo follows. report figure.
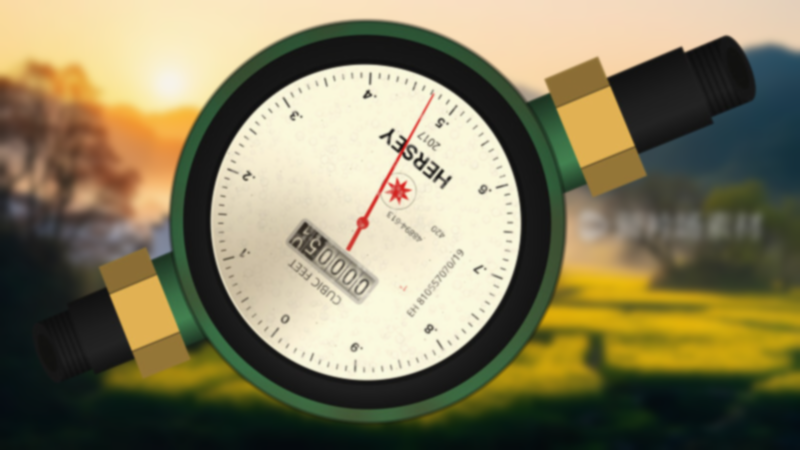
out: 50.47 ft³
